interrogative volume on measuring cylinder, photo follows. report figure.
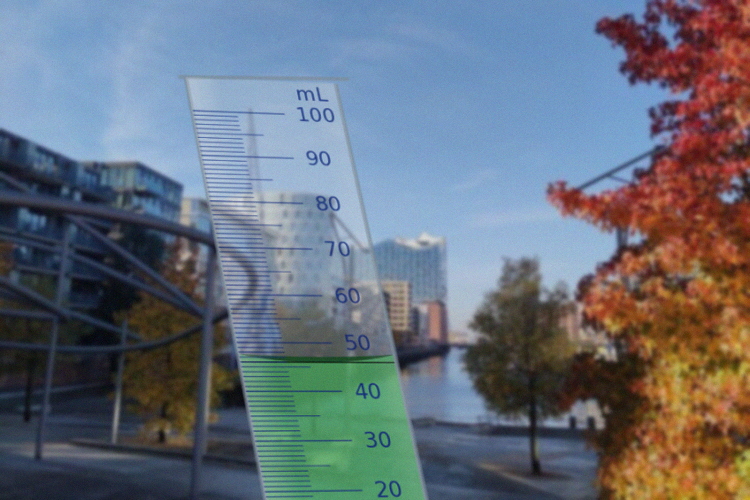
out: 46 mL
